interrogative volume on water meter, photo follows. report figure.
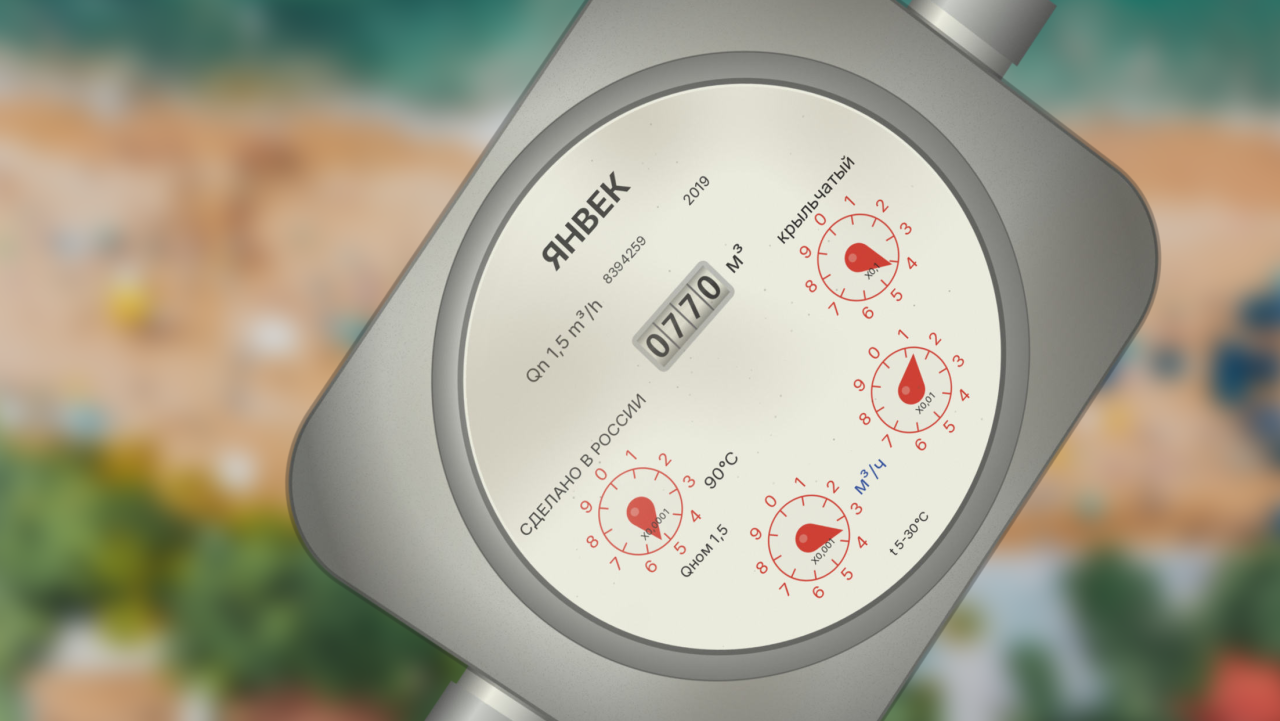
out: 770.4135 m³
